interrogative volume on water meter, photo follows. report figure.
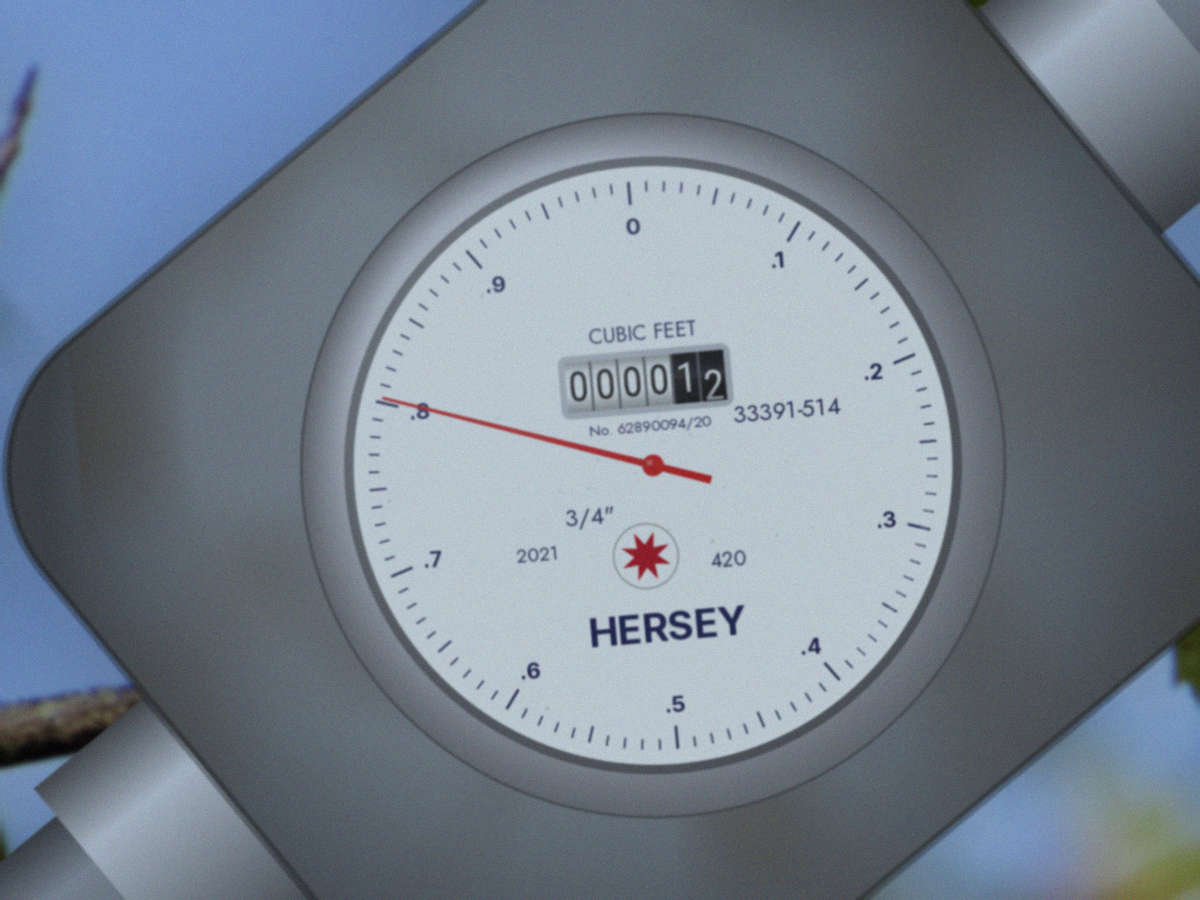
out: 11.80 ft³
